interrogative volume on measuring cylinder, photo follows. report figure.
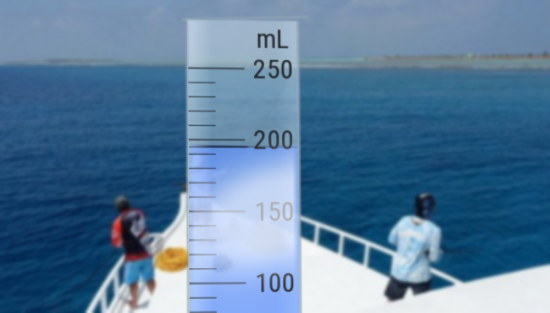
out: 195 mL
